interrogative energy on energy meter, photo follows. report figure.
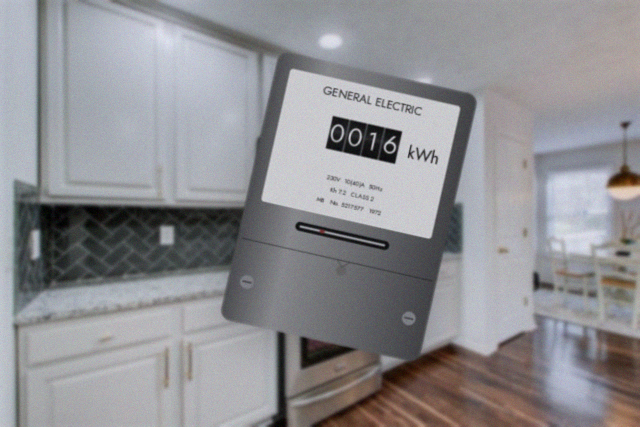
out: 16 kWh
